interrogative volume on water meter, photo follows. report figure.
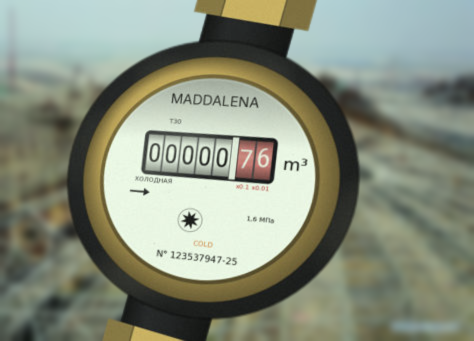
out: 0.76 m³
